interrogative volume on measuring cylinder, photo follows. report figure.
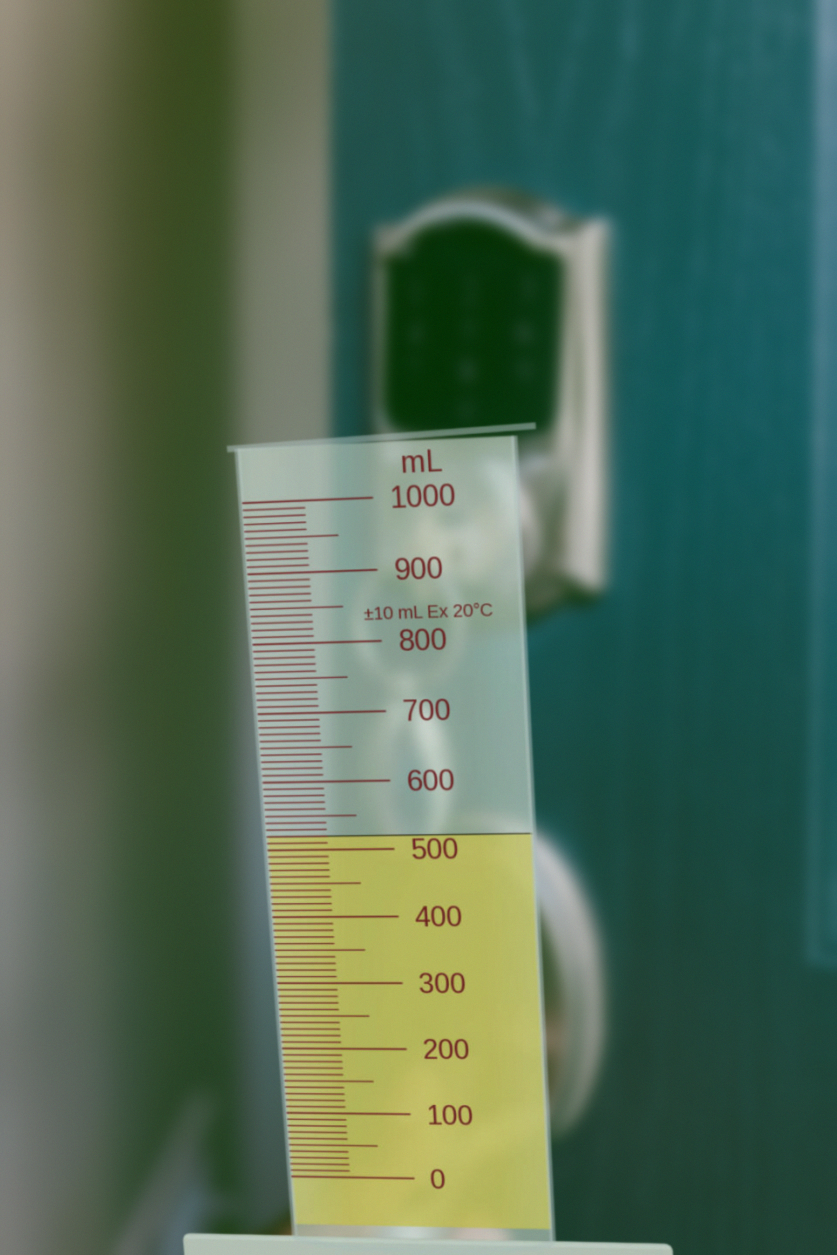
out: 520 mL
